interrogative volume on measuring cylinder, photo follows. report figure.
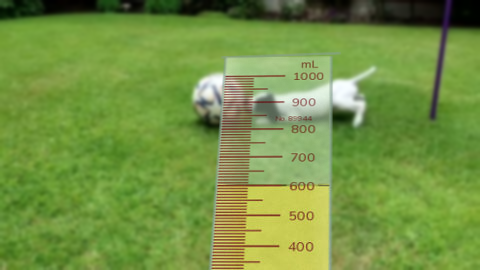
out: 600 mL
